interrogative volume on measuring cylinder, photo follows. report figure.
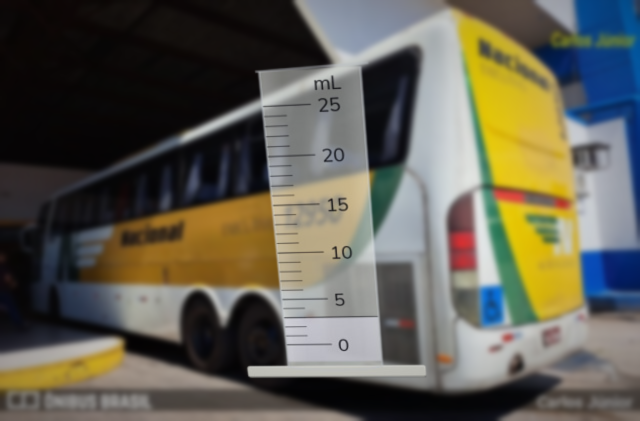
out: 3 mL
